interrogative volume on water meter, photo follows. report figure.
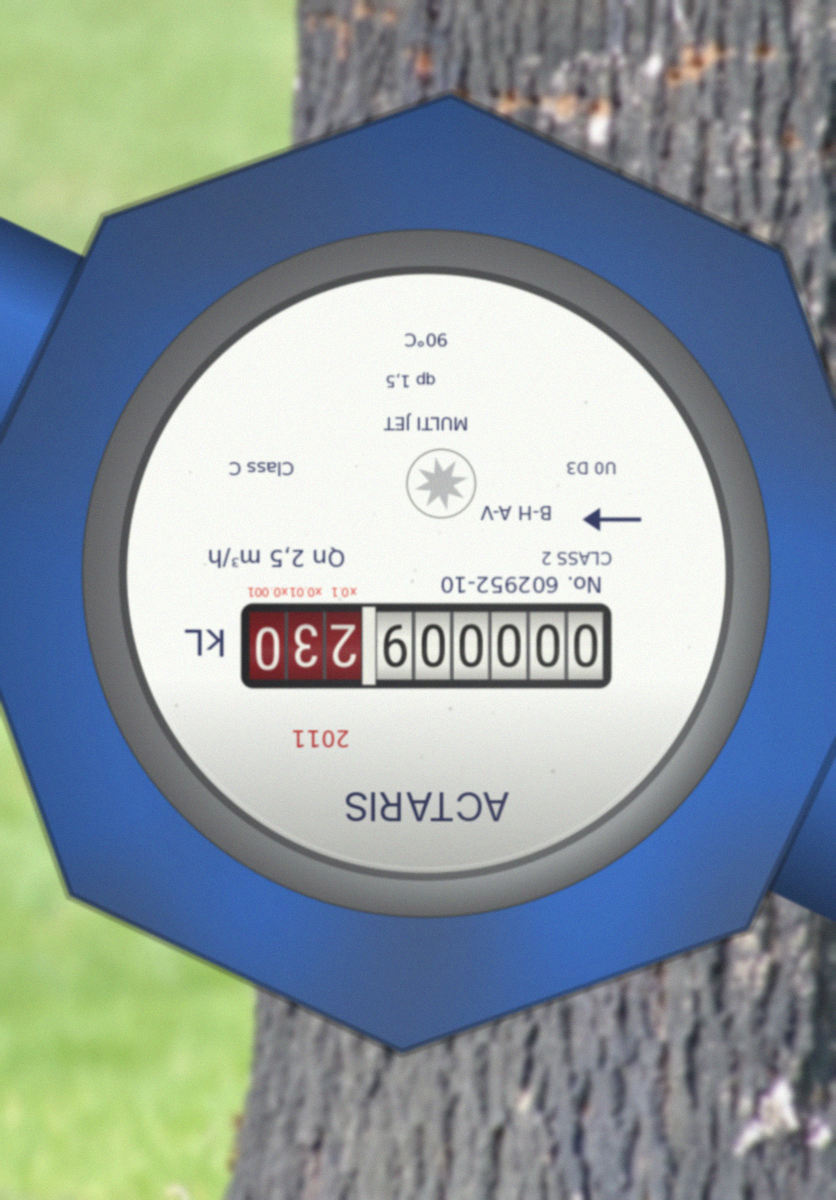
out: 9.230 kL
